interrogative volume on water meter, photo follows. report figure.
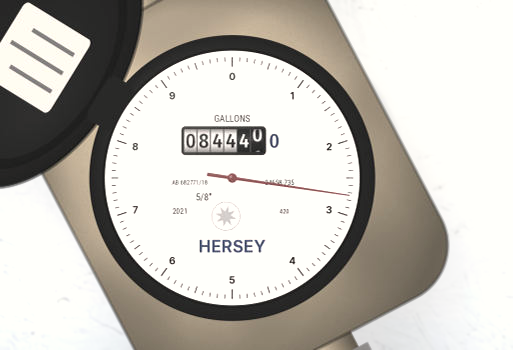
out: 844402.7 gal
